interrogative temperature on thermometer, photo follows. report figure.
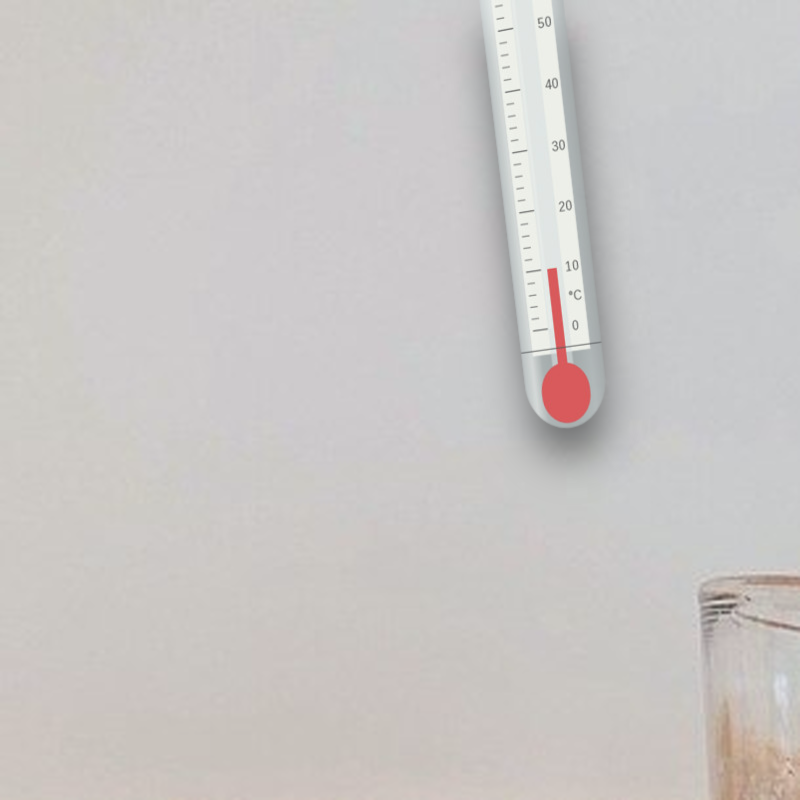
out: 10 °C
